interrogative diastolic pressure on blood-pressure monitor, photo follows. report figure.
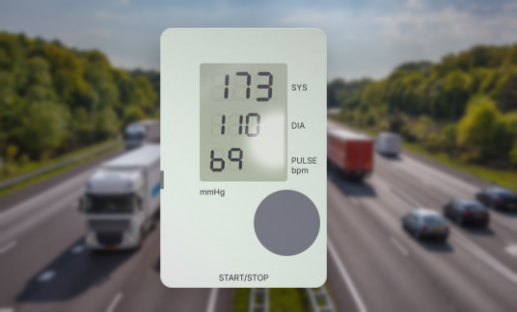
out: 110 mmHg
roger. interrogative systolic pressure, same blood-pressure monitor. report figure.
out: 173 mmHg
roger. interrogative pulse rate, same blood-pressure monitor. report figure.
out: 69 bpm
